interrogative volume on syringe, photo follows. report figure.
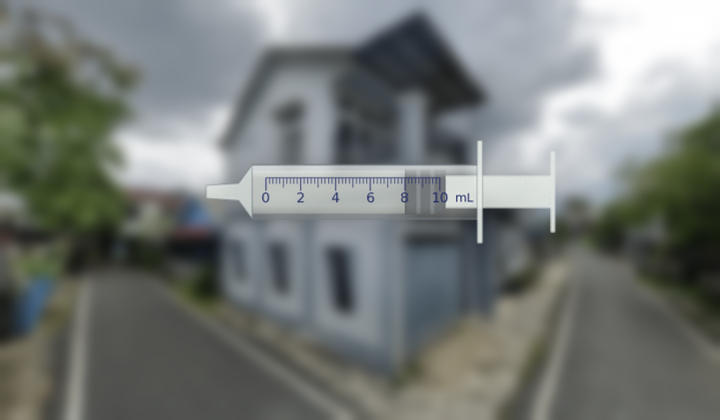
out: 8 mL
